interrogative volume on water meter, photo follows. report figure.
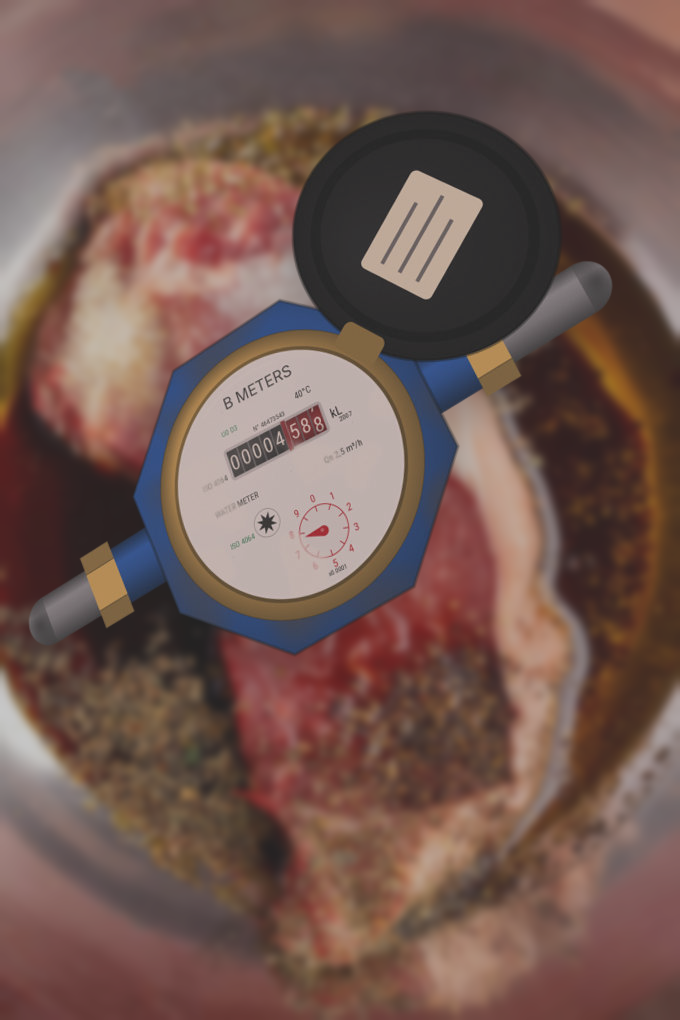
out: 4.5877 kL
